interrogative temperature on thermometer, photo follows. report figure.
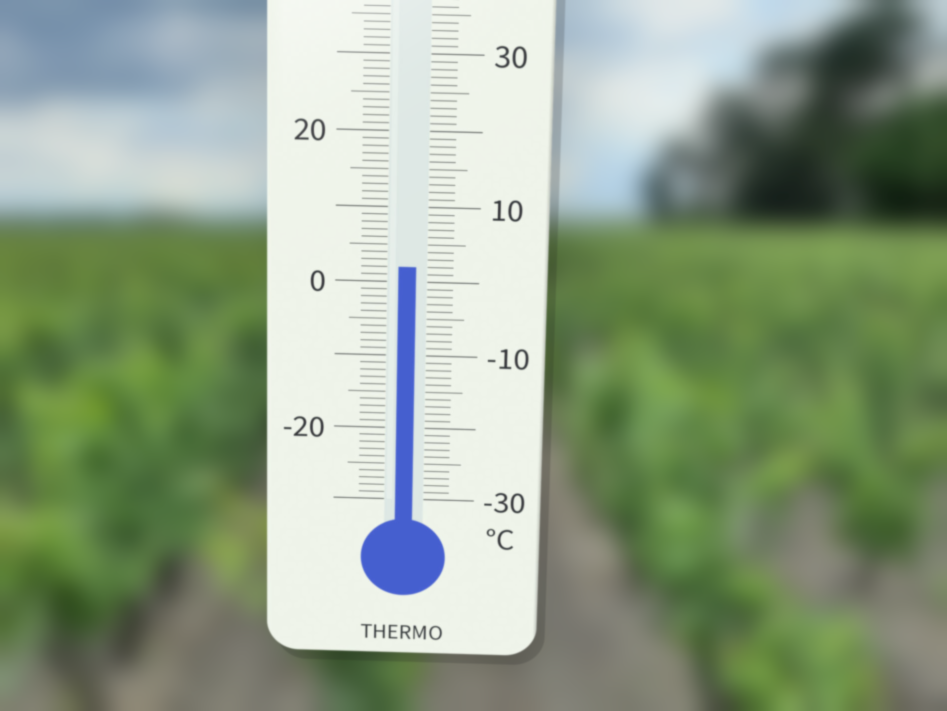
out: 2 °C
